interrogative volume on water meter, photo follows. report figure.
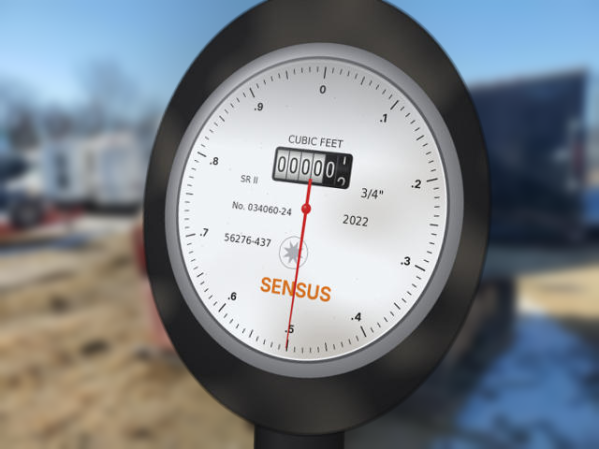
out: 1.50 ft³
